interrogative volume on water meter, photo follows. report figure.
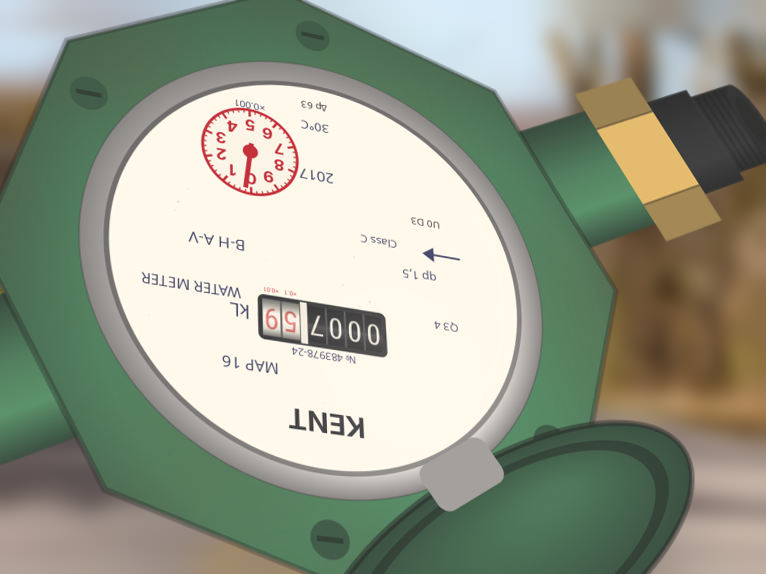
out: 7.590 kL
